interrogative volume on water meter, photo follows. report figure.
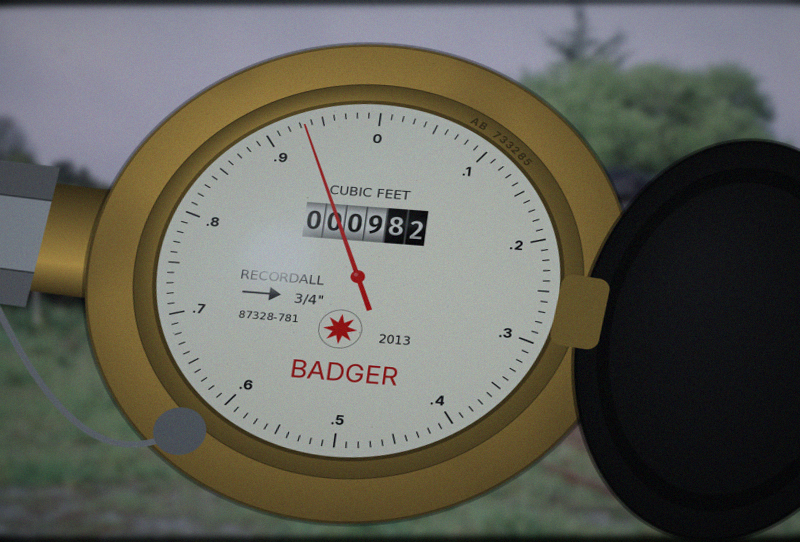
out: 981.93 ft³
